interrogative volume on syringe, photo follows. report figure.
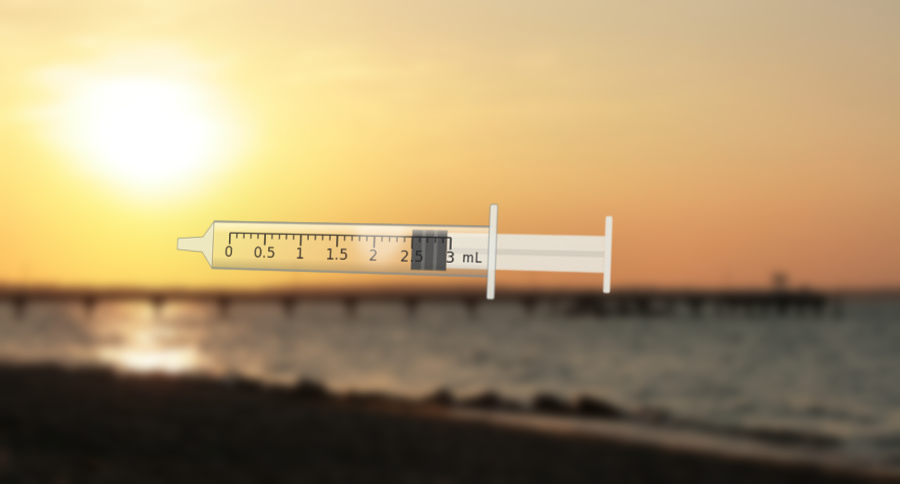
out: 2.5 mL
